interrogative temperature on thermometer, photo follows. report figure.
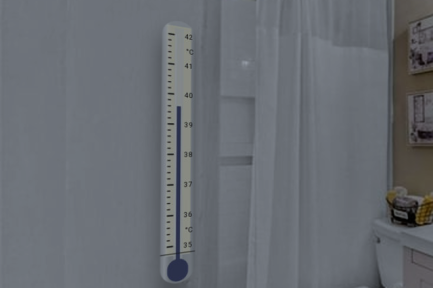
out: 39.6 °C
